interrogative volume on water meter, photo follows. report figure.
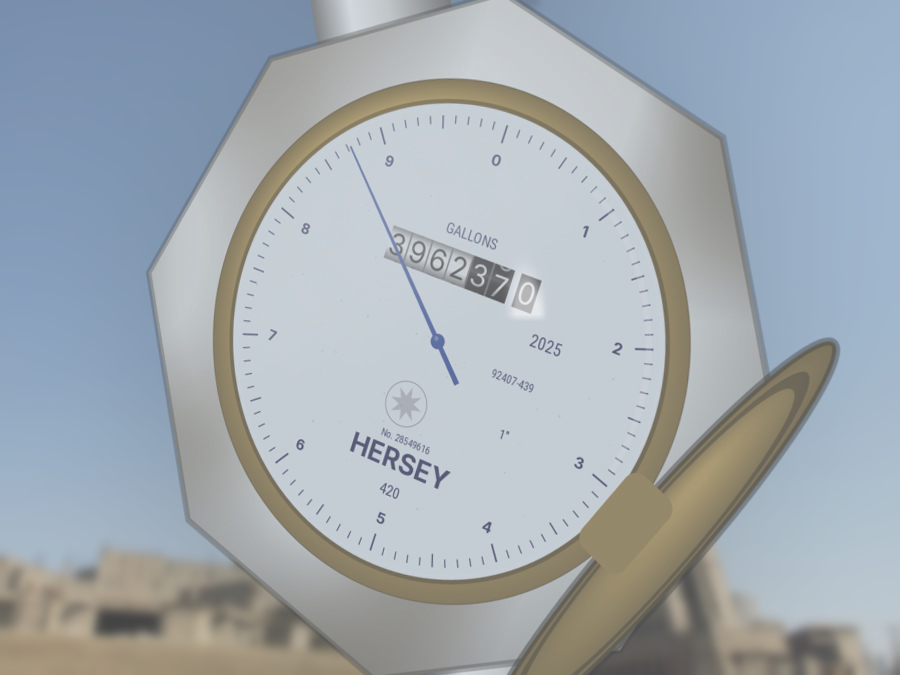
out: 3962368.7 gal
